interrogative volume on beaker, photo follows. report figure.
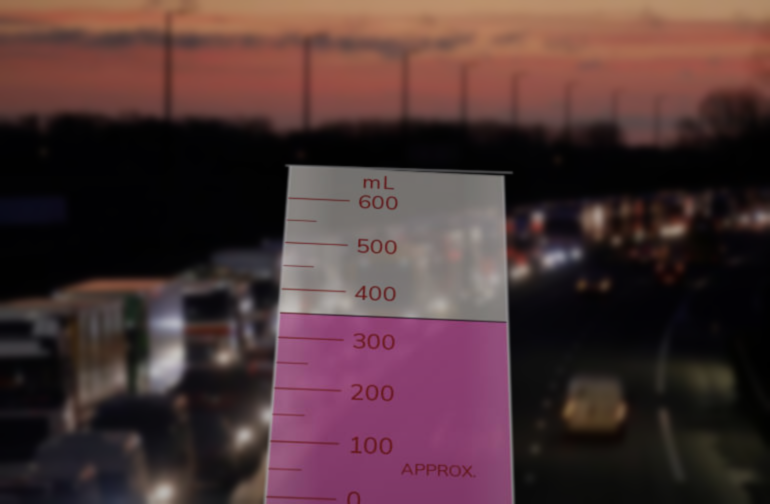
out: 350 mL
